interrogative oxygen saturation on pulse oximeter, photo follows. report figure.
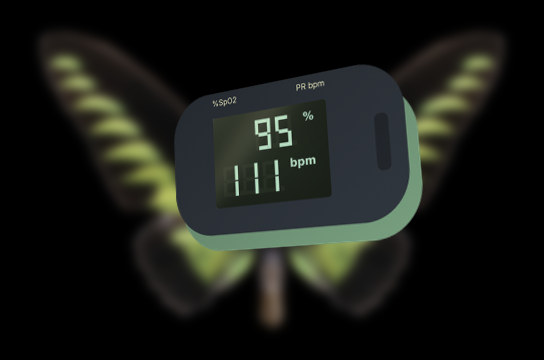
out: 95 %
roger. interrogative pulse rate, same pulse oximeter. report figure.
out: 111 bpm
